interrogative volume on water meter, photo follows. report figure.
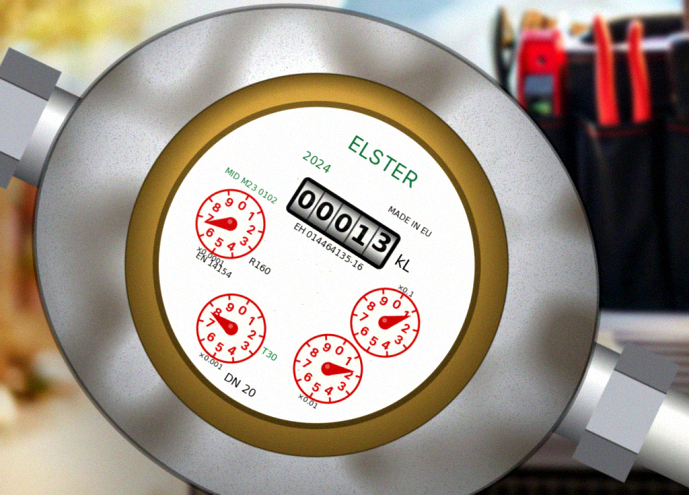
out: 13.1176 kL
